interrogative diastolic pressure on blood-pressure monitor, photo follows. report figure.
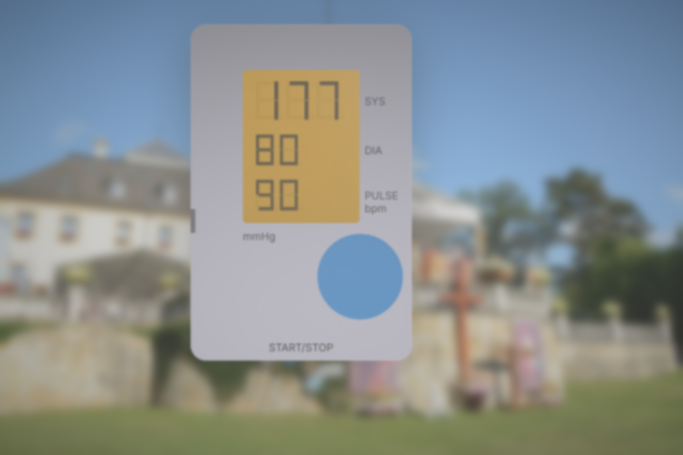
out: 80 mmHg
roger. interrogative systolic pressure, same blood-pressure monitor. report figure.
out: 177 mmHg
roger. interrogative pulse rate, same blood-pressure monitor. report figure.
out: 90 bpm
